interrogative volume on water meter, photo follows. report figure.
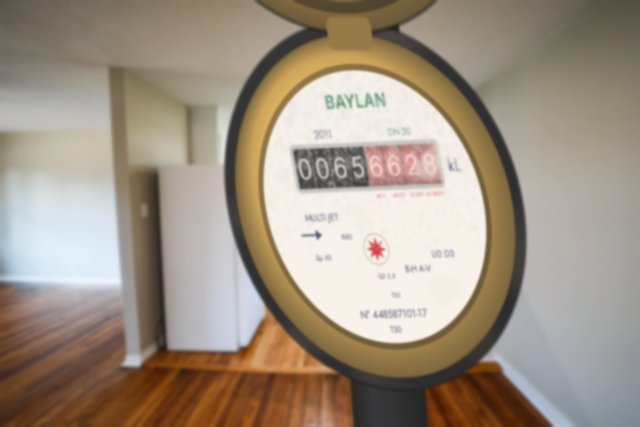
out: 65.6628 kL
